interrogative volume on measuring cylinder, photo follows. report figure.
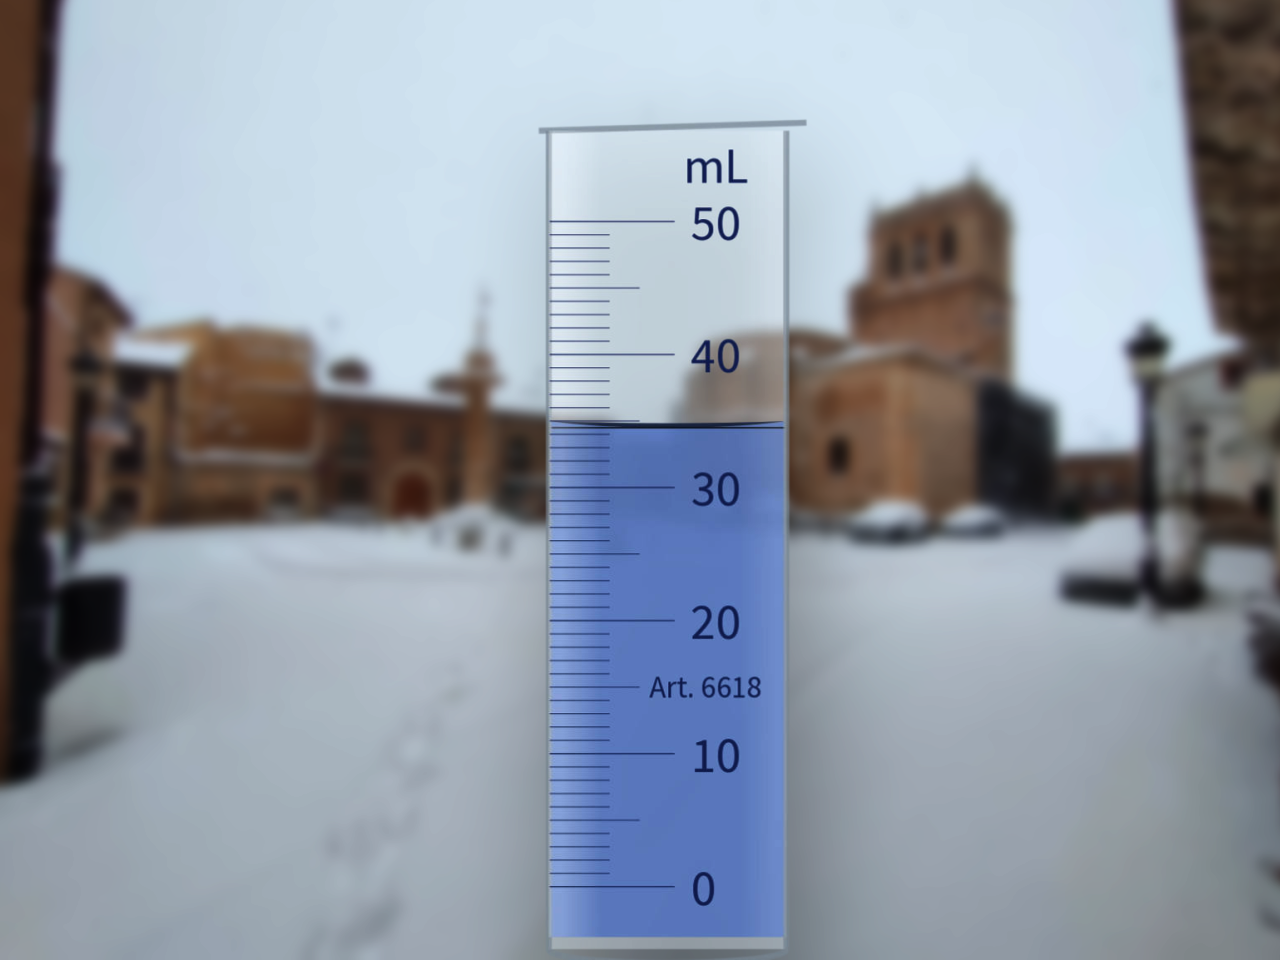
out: 34.5 mL
